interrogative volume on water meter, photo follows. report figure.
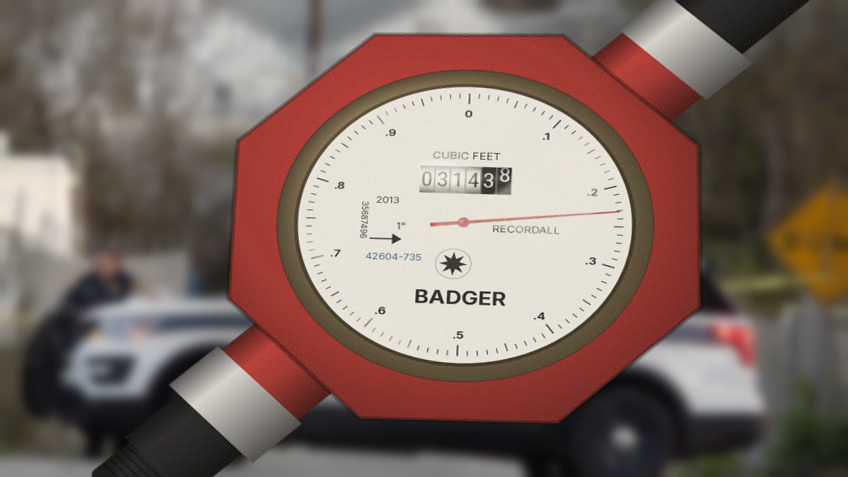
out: 31438.23 ft³
